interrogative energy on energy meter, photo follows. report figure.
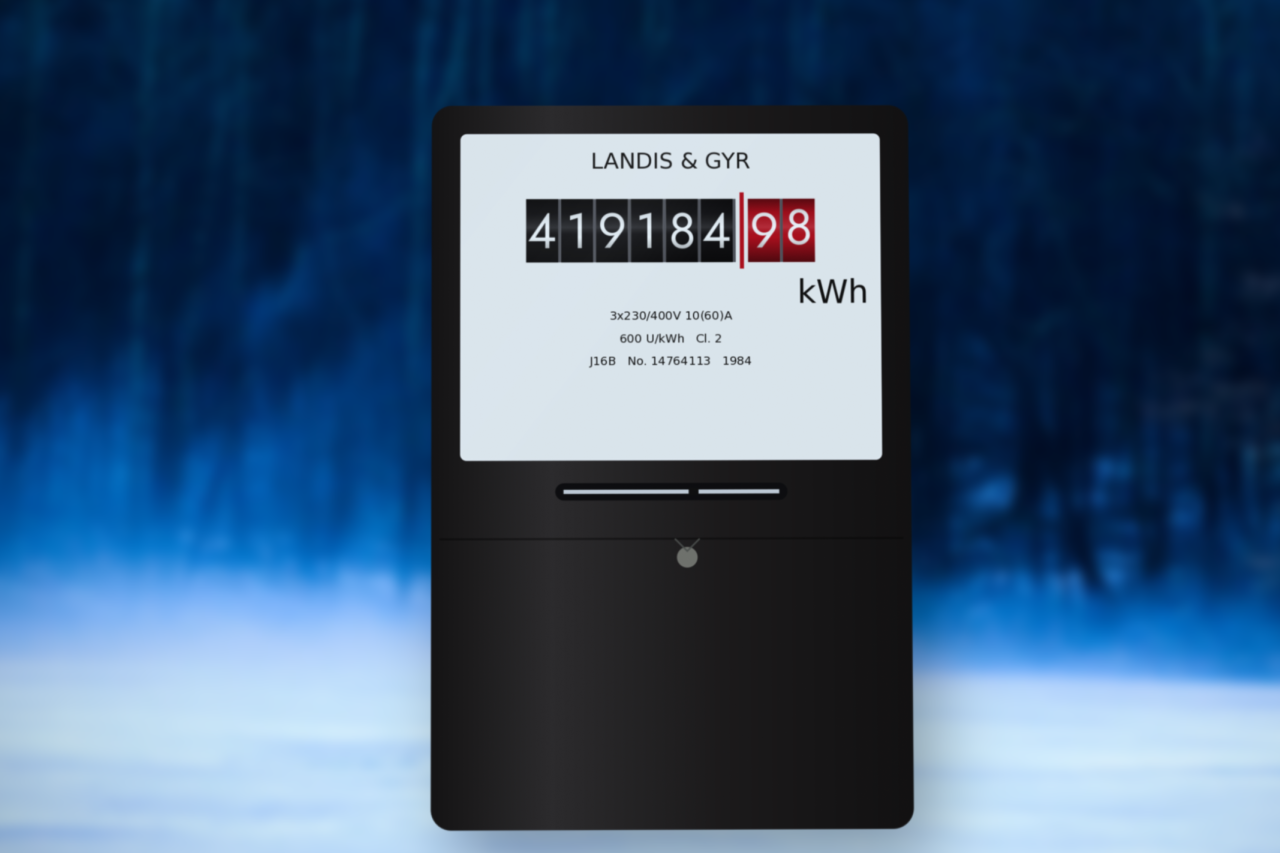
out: 419184.98 kWh
